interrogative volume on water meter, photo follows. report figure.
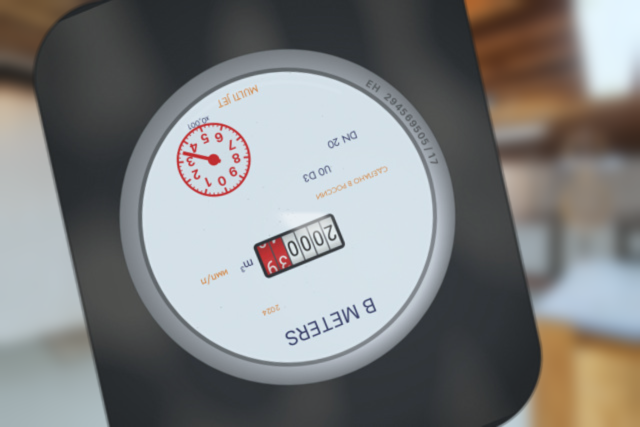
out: 2000.393 m³
